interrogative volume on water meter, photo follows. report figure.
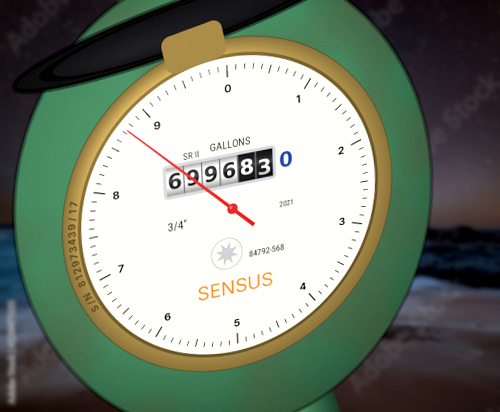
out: 6996828.7 gal
